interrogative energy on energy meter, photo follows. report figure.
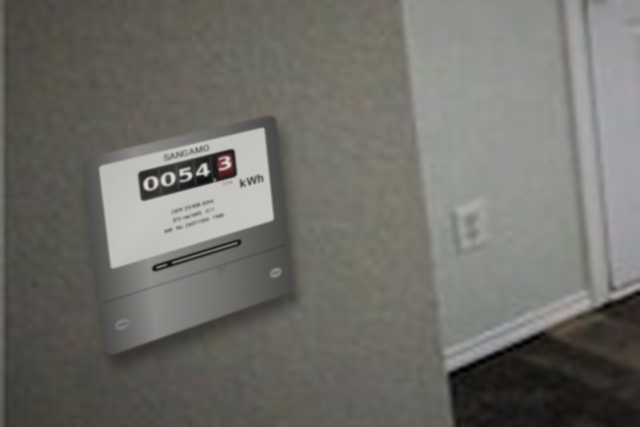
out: 54.3 kWh
